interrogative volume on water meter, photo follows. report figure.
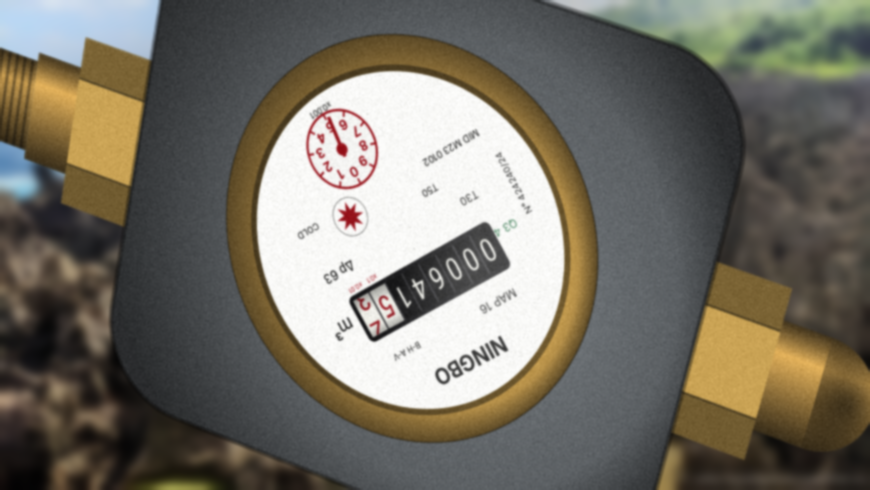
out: 641.525 m³
